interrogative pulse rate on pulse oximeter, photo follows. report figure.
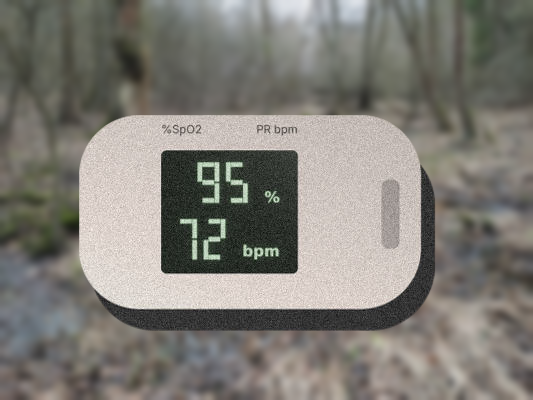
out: 72 bpm
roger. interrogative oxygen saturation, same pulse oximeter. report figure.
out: 95 %
